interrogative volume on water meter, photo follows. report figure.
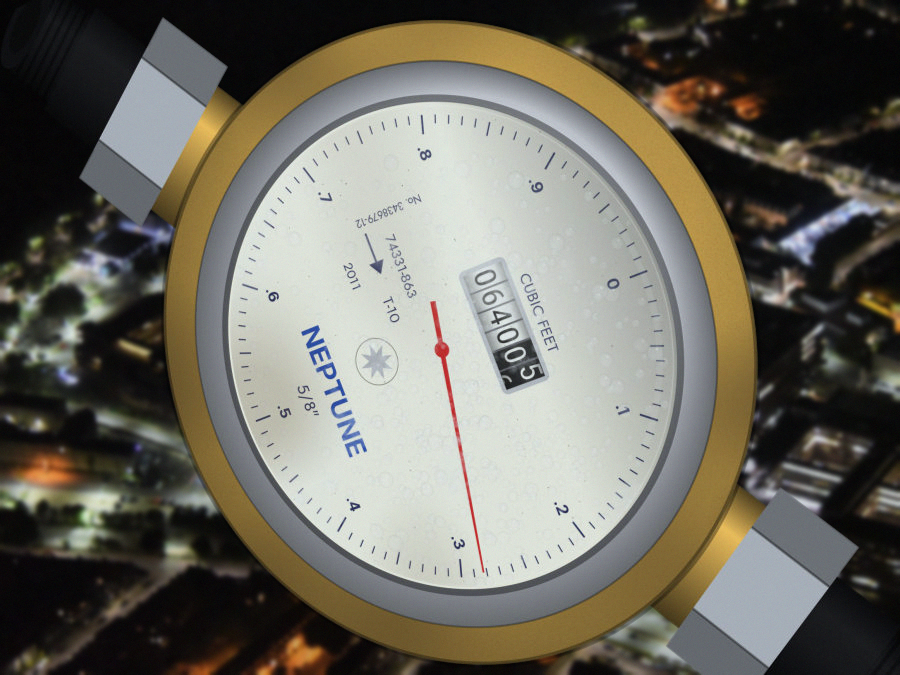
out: 64005.28 ft³
